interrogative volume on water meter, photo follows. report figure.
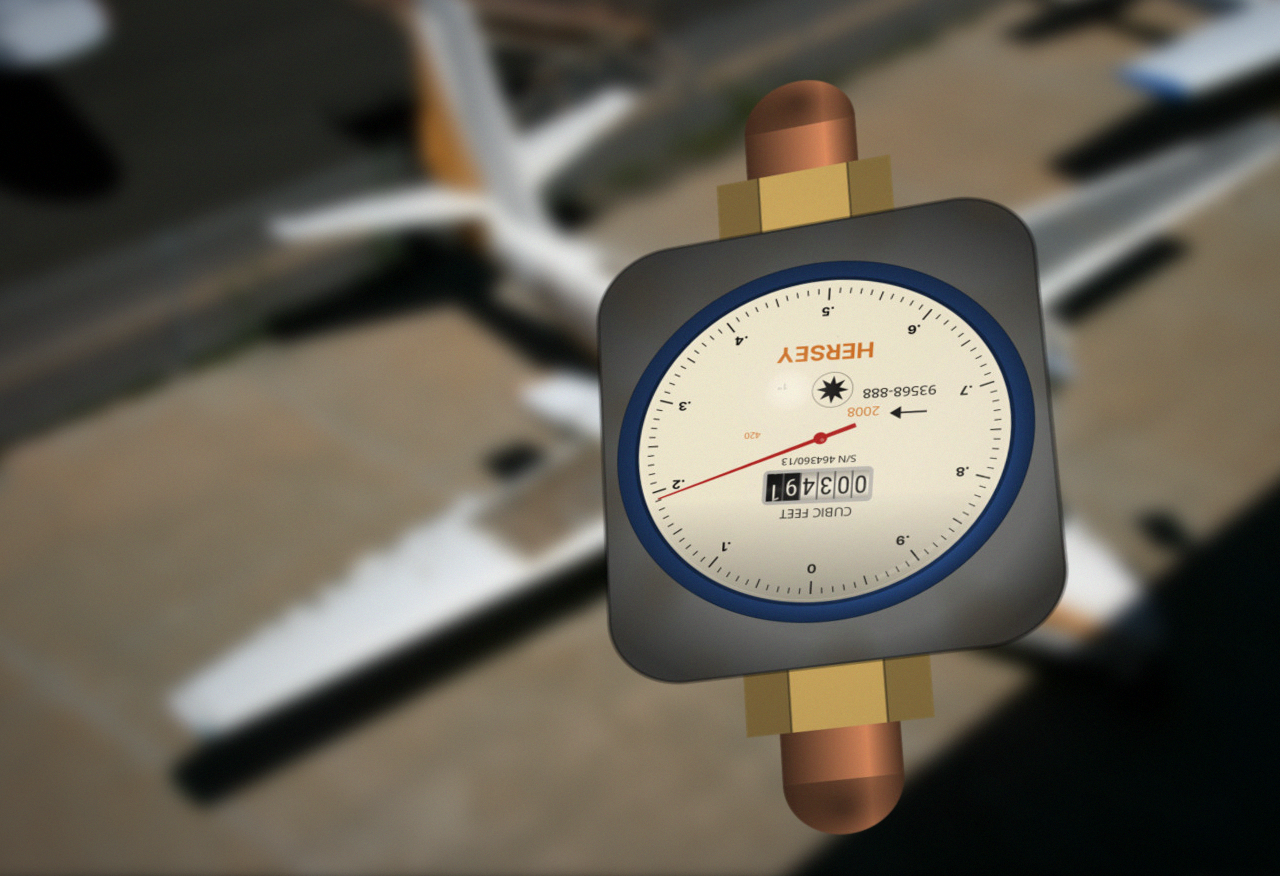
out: 3491.19 ft³
